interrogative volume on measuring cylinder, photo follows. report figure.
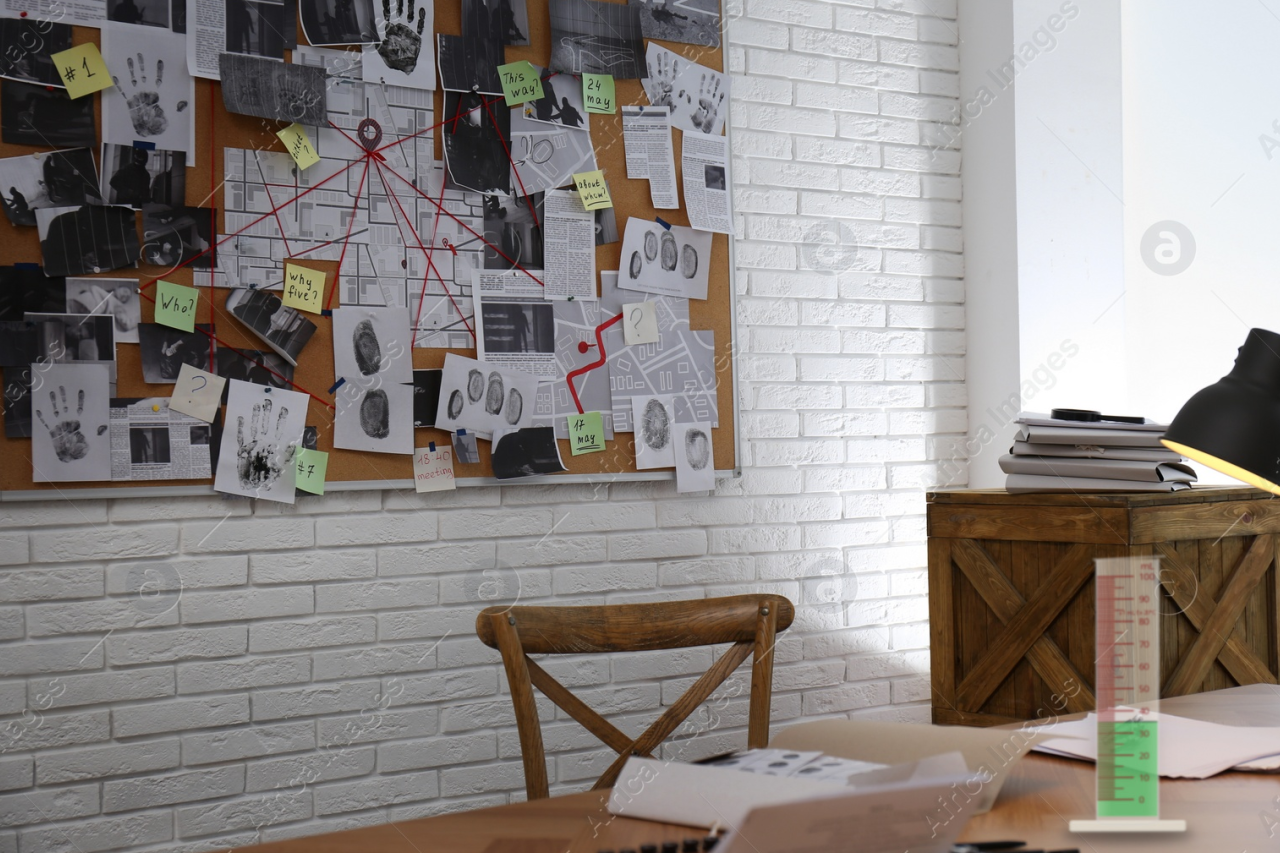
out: 35 mL
